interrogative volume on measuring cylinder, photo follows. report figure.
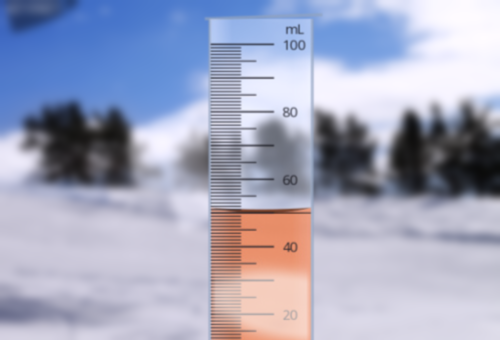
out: 50 mL
